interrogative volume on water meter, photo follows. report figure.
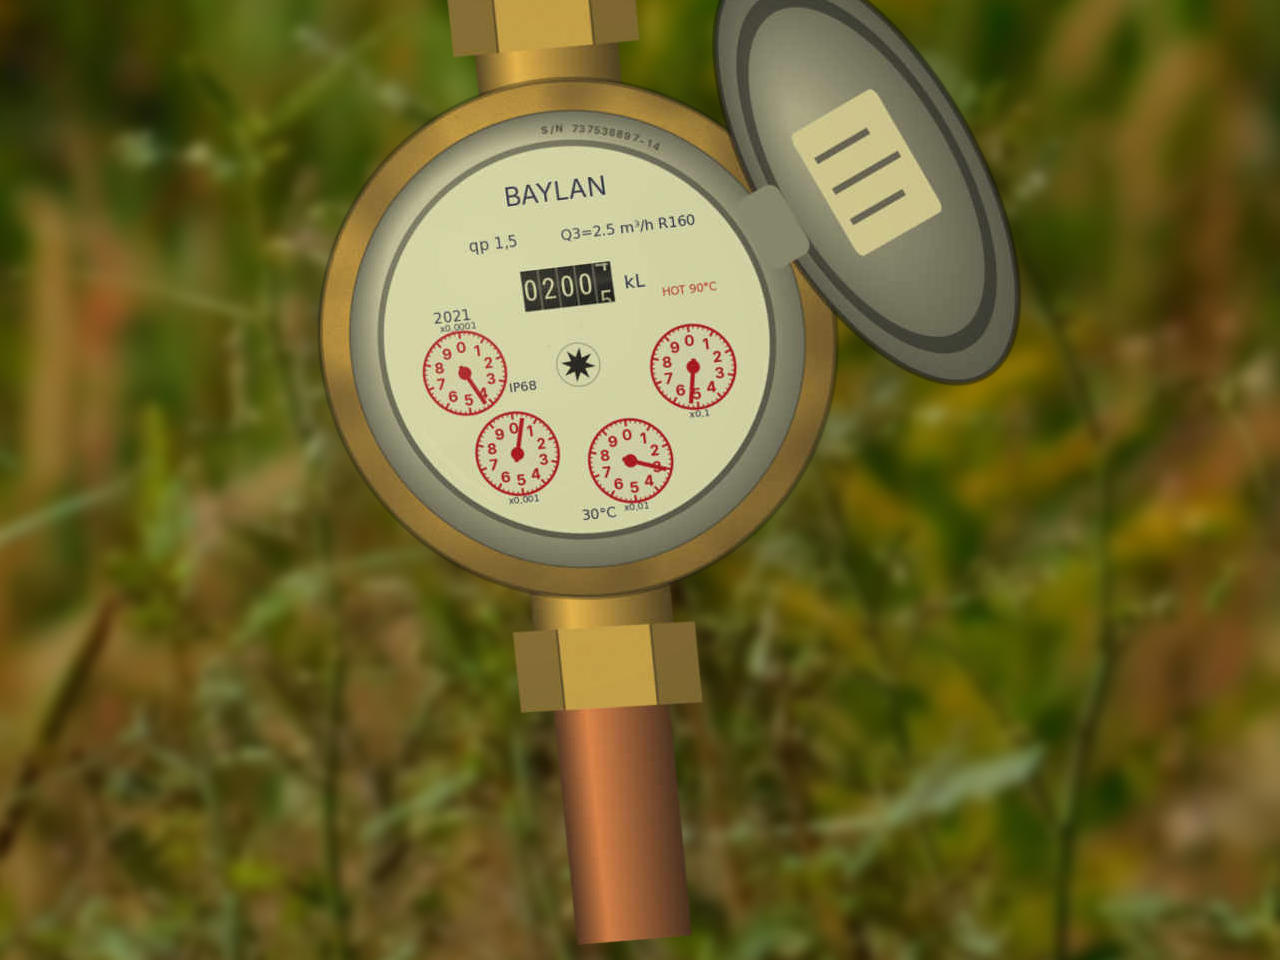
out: 2004.5304 kL
